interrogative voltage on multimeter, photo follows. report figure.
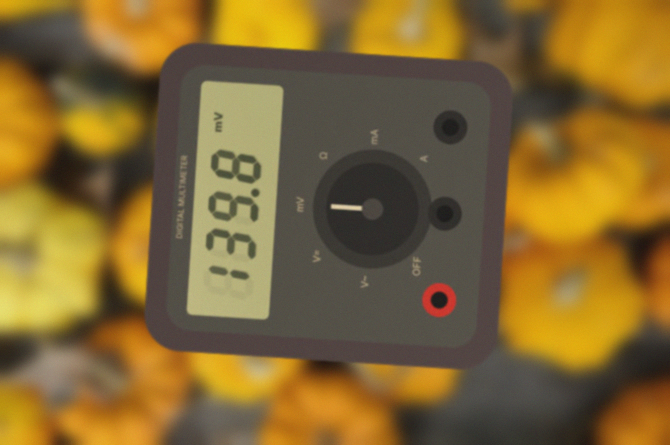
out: 139.8 mV
